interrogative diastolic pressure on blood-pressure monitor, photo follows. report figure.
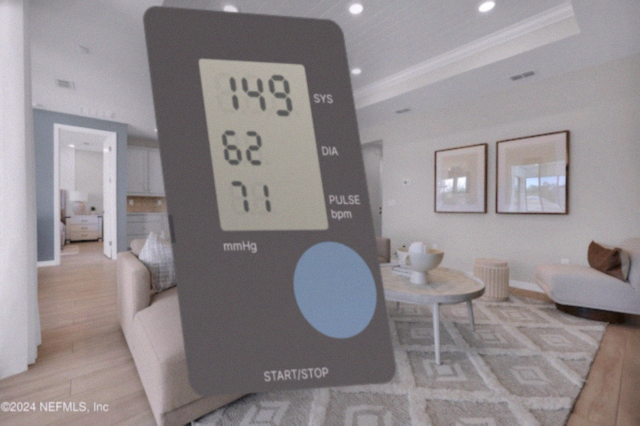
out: 62 mmHg
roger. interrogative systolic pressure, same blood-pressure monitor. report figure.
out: 149 mmHg
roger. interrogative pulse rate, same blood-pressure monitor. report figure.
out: 71 bpm
